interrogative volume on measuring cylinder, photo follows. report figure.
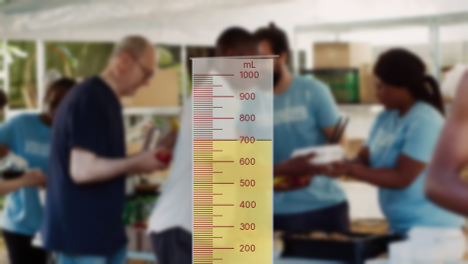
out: 700 mL
